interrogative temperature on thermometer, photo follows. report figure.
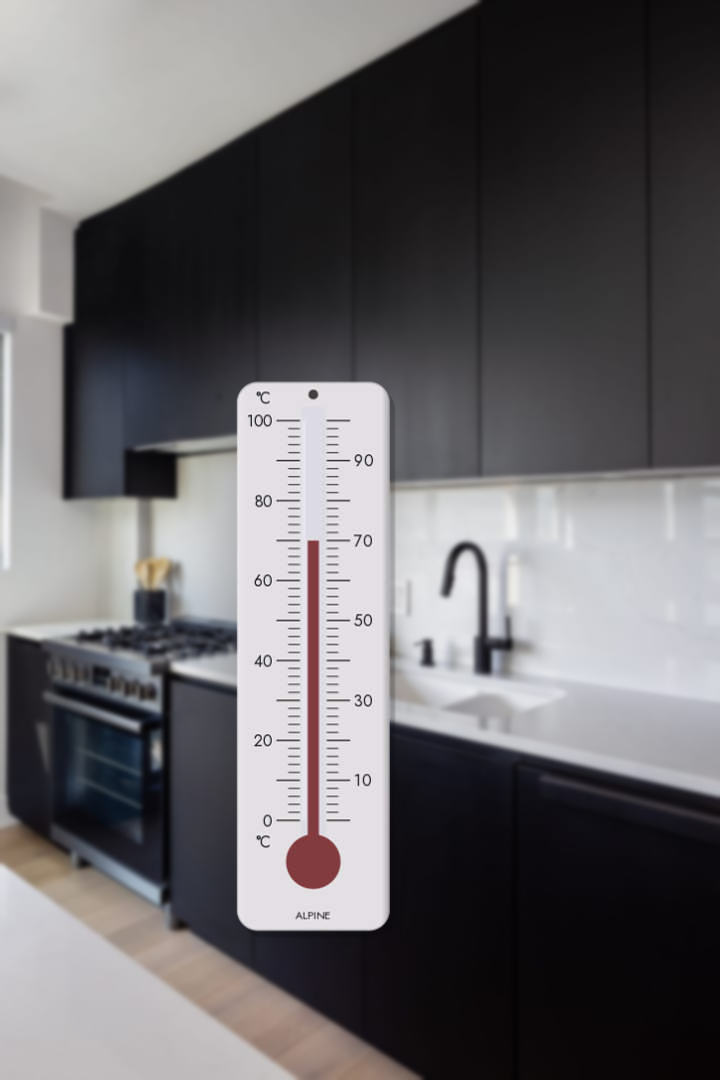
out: 70 °C
